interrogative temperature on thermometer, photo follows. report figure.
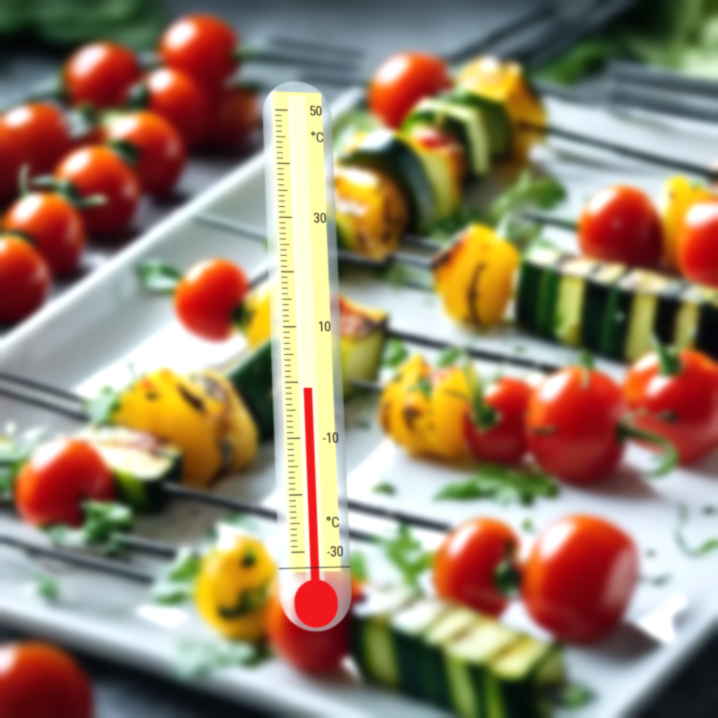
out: -1 °C
